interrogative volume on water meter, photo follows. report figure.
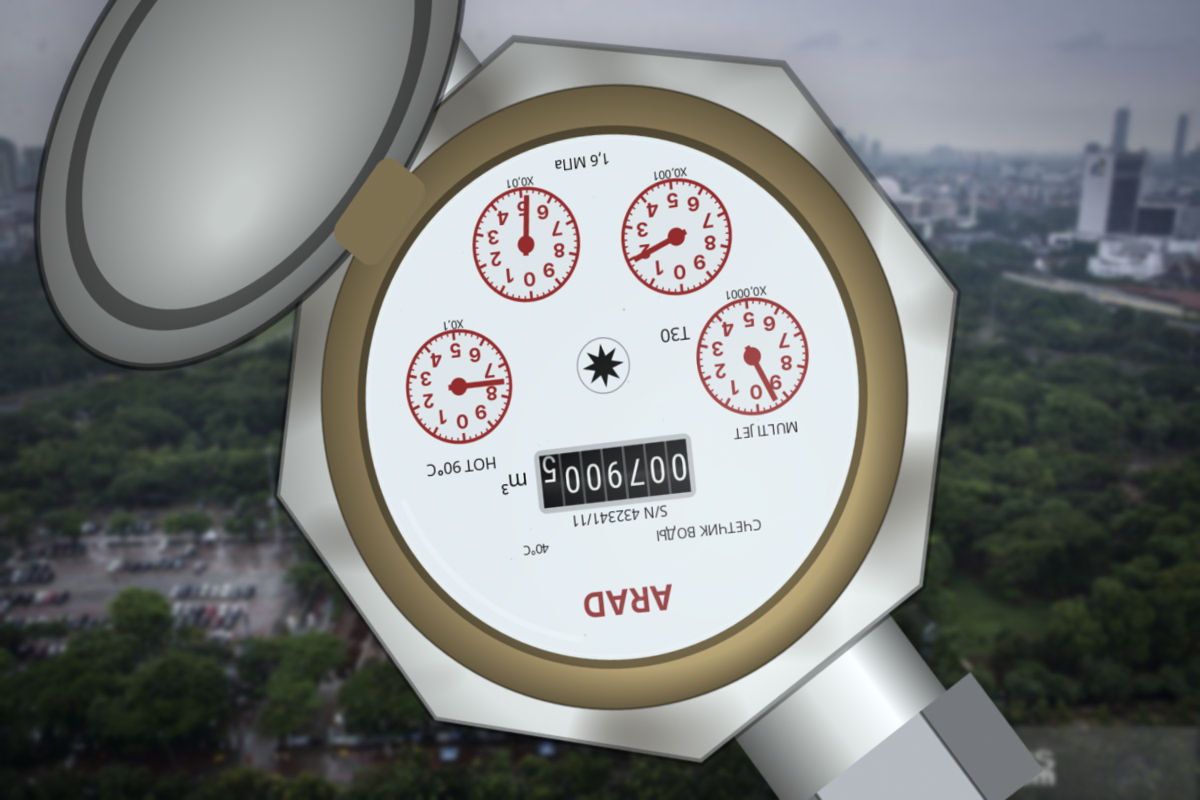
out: 79004.7519 m³
